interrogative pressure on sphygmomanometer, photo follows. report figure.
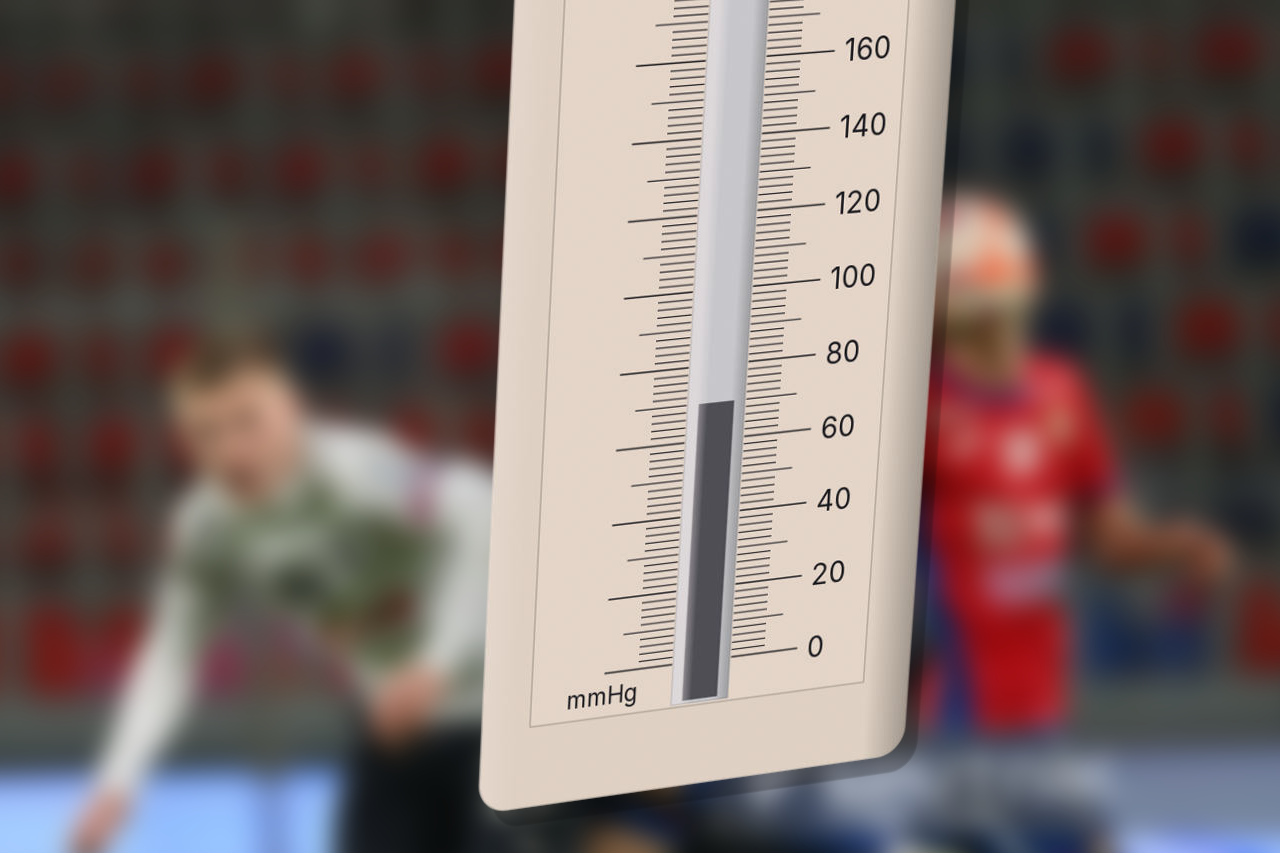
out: 70 mmHg
